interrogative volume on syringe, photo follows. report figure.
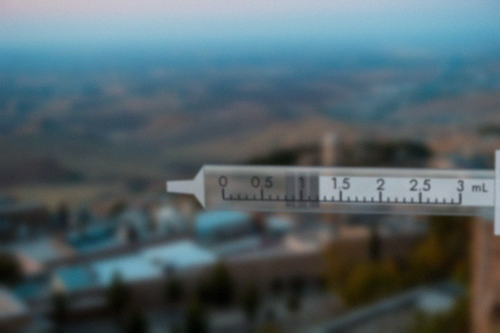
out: 0.8 mL
